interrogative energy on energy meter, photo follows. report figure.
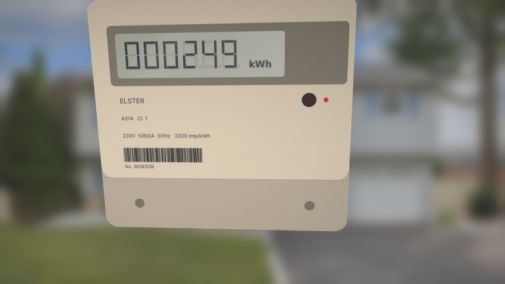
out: 249 kWh
